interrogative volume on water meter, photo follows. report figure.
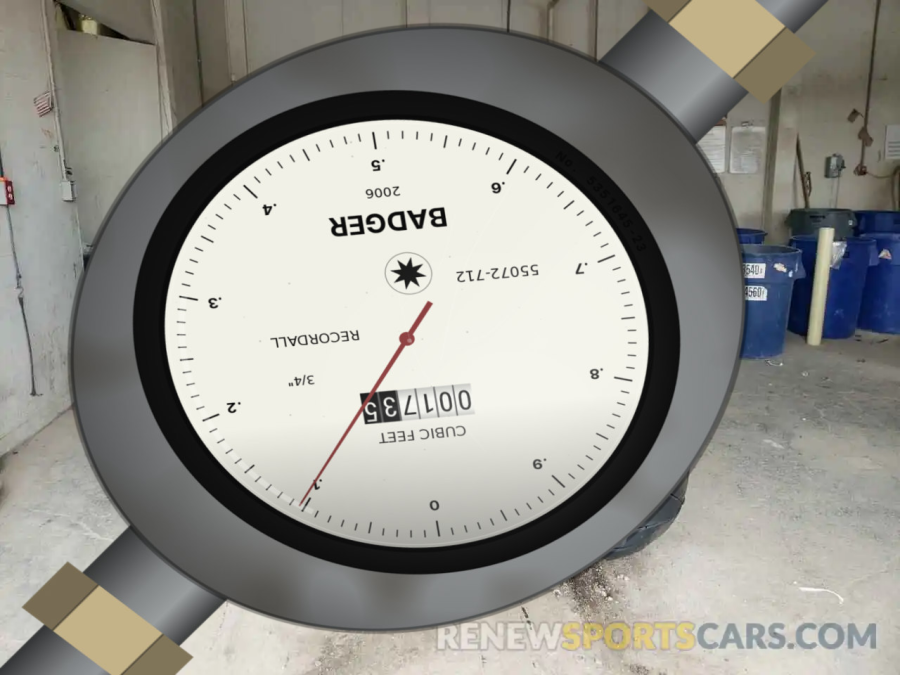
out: 1735.10 ft³
